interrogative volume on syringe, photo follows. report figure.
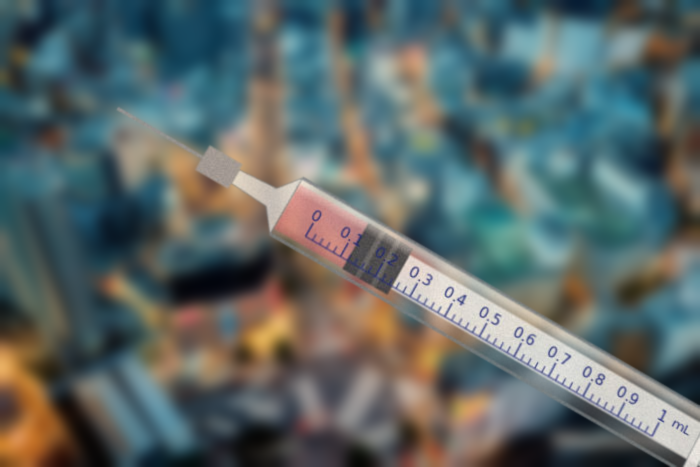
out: 0.12 mL
